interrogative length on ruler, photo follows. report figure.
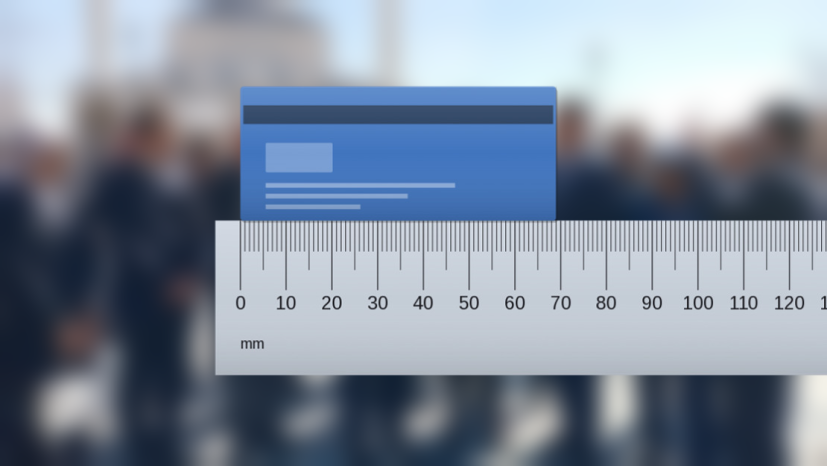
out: 69 mm
